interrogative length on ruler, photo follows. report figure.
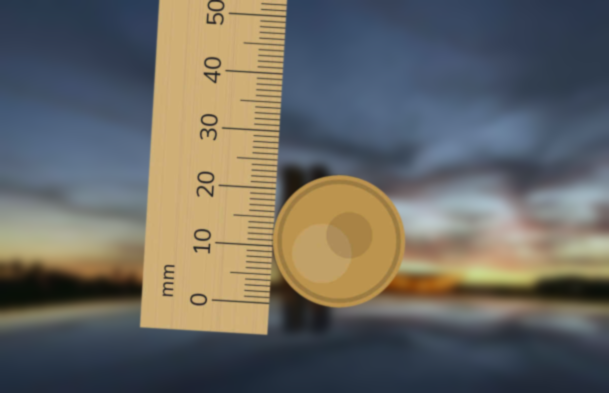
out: 23 mm
